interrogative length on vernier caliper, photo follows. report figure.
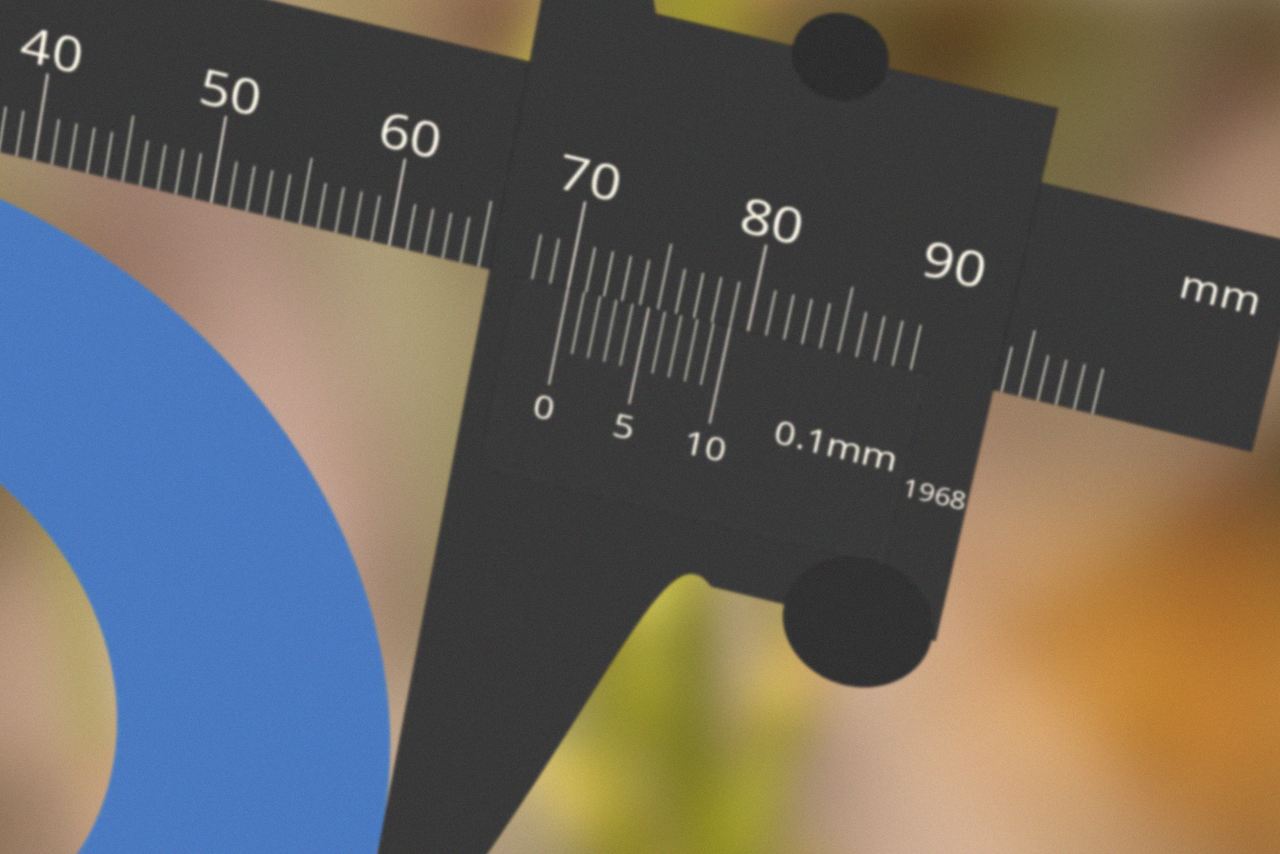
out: 70.0 mm
